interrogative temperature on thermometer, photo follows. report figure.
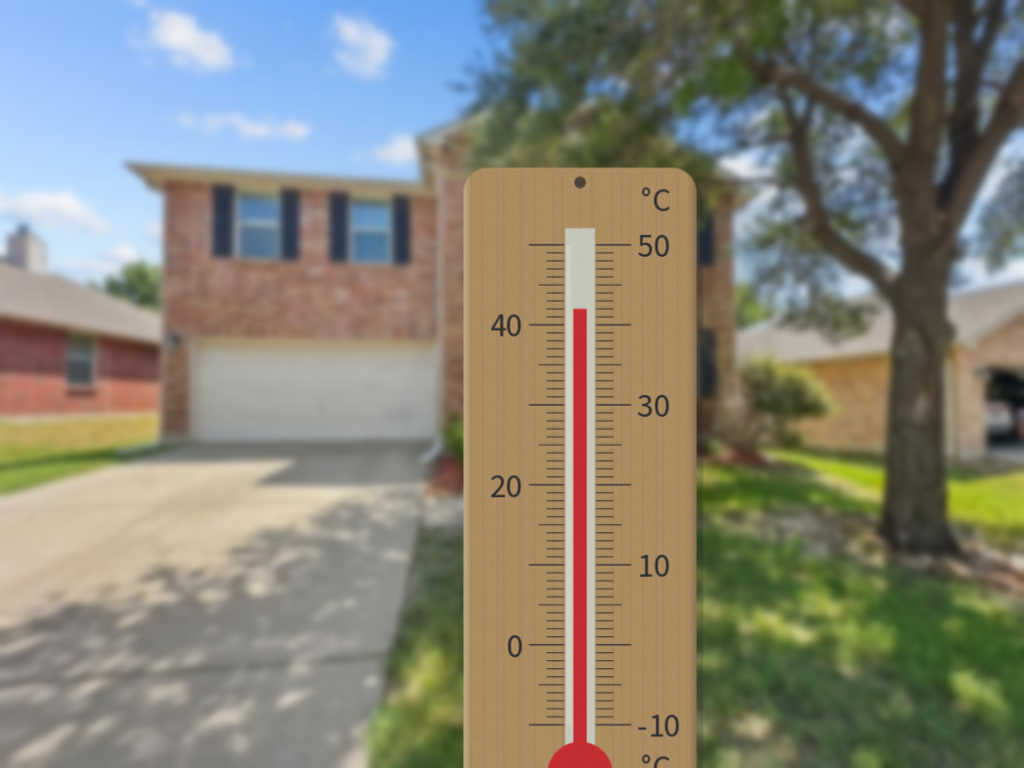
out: 42 °C
